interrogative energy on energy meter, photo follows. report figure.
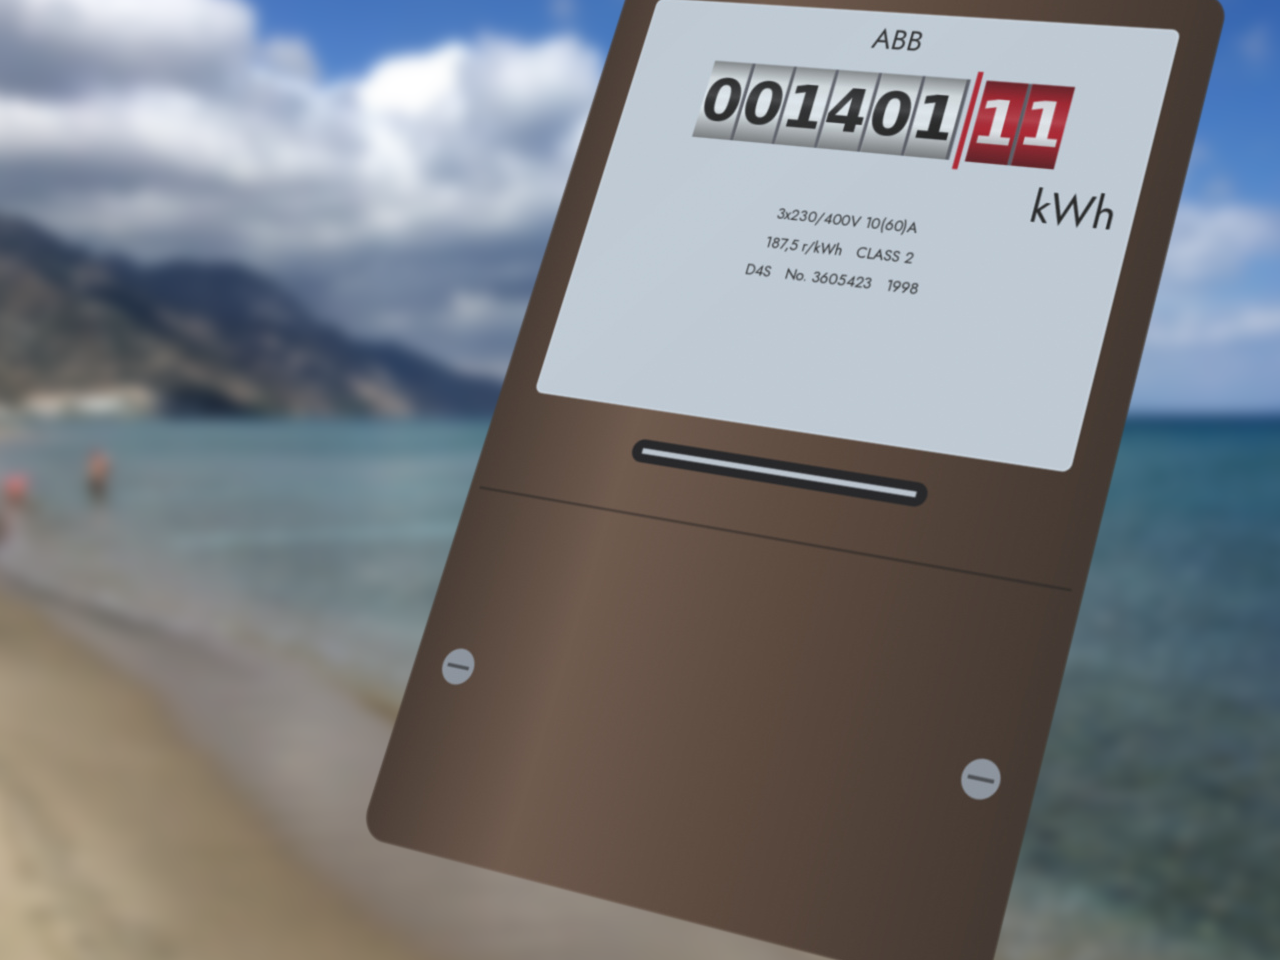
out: 1401.11 kWh
